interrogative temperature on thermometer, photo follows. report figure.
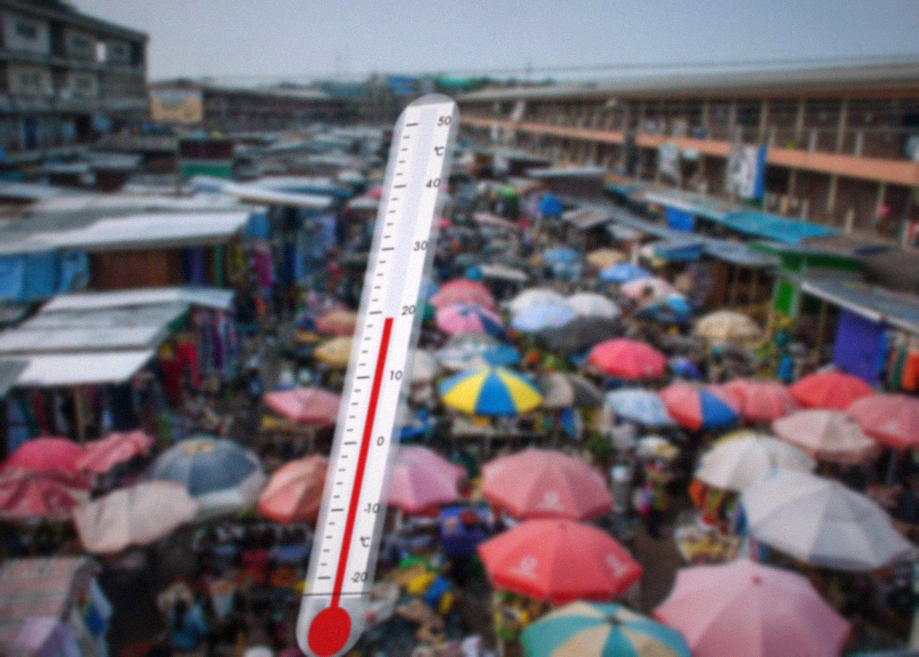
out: 19 °C
